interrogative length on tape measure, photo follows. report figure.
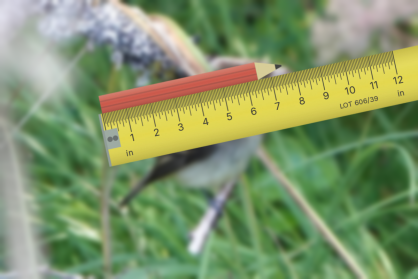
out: 7.5 in
